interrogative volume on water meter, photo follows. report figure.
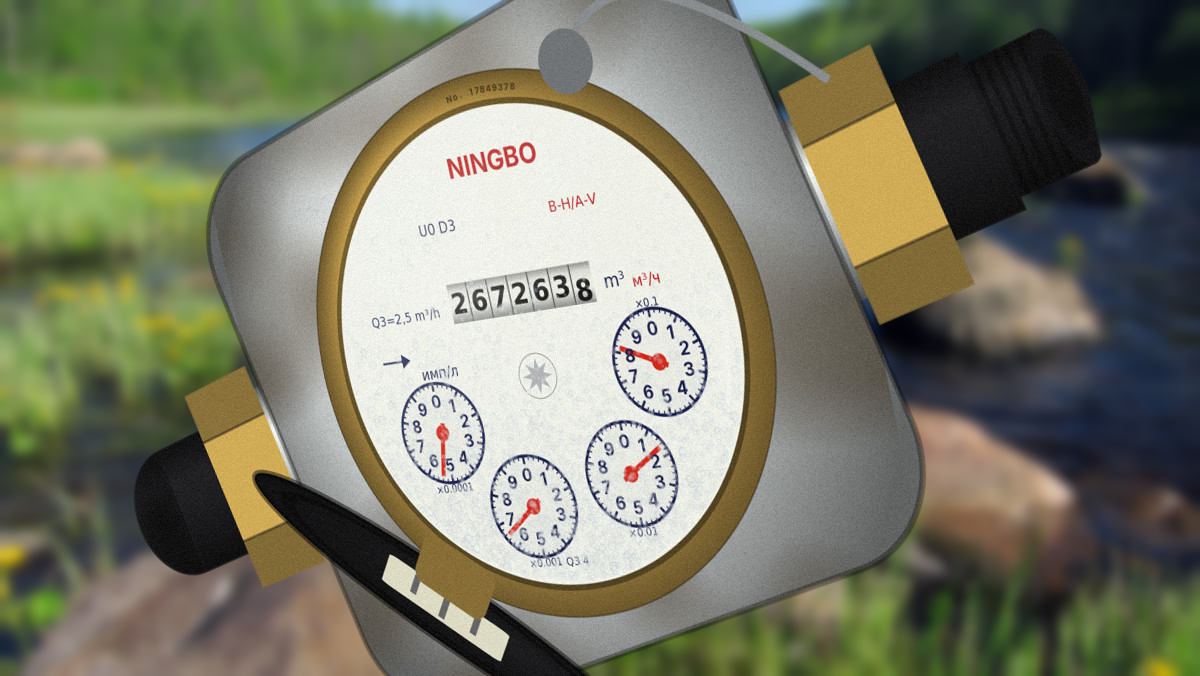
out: 2672637.8165 m³
